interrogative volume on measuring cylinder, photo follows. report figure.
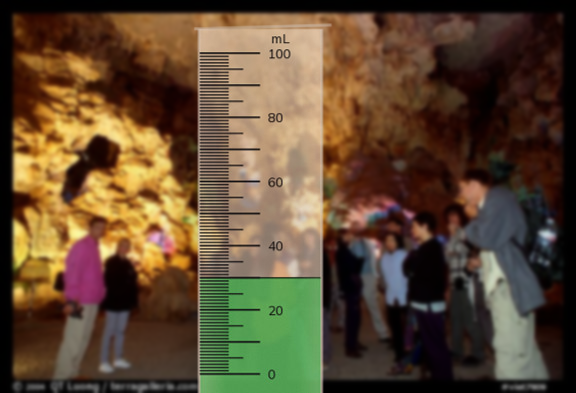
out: 30 mL
